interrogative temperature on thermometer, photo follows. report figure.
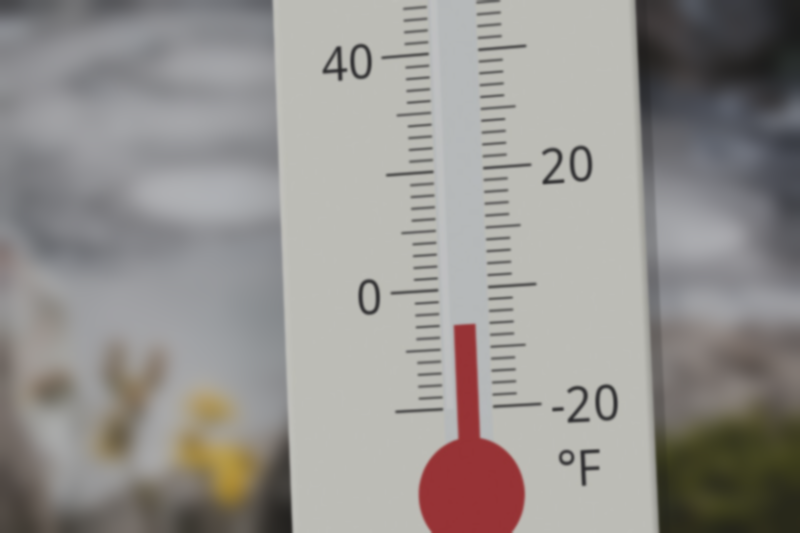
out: -6 °F
